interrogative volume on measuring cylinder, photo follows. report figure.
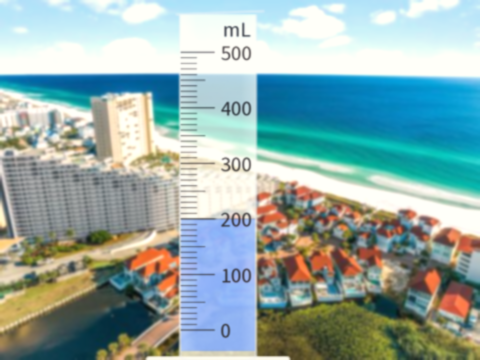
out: 200 mL
